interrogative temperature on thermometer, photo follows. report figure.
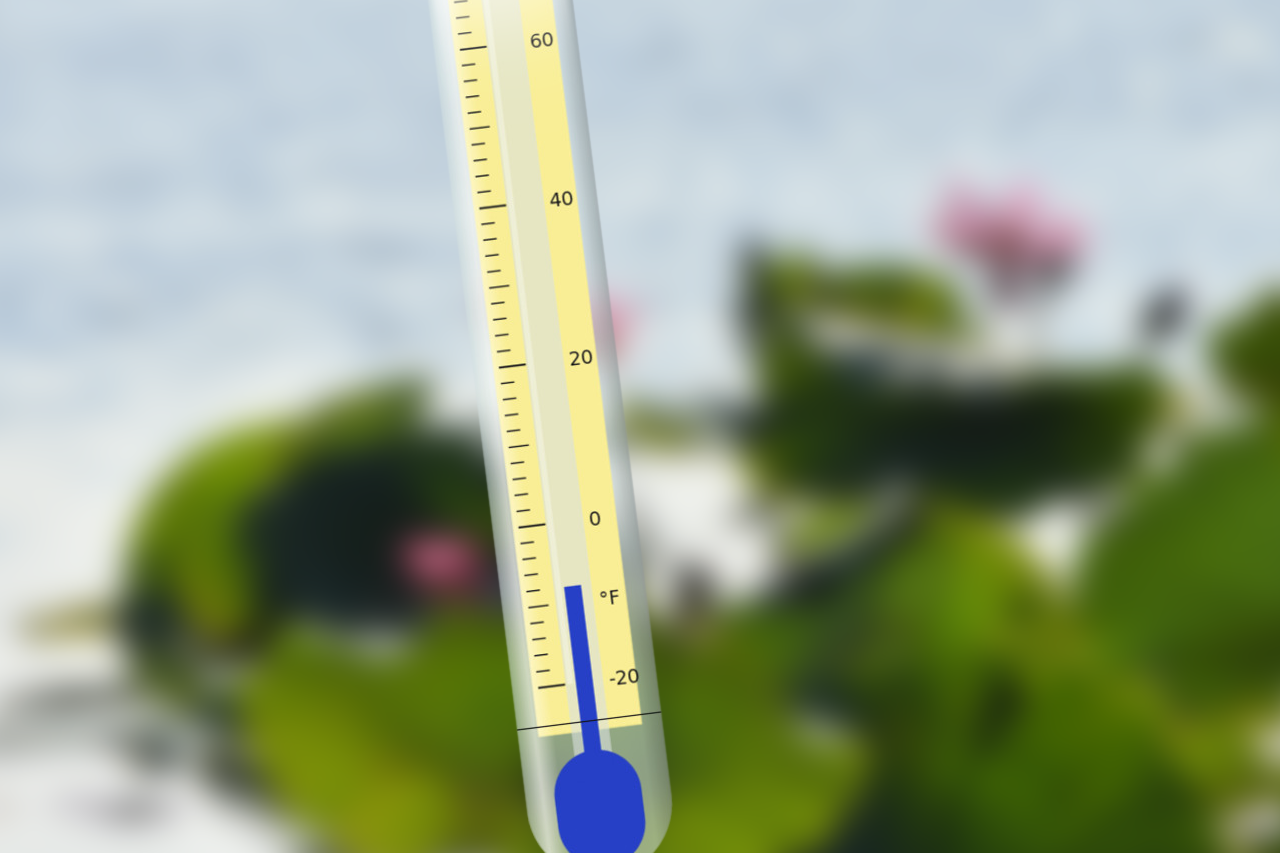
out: -8 °F
